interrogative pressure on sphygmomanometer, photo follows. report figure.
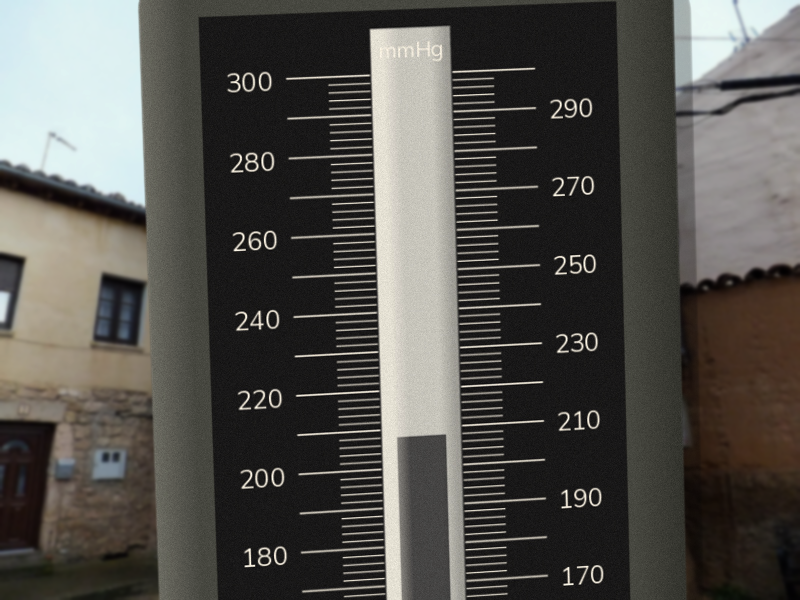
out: 208 mmHg
